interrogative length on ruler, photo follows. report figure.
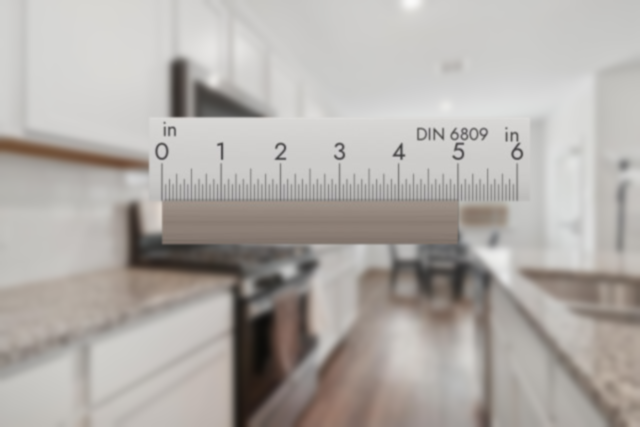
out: 5 in
